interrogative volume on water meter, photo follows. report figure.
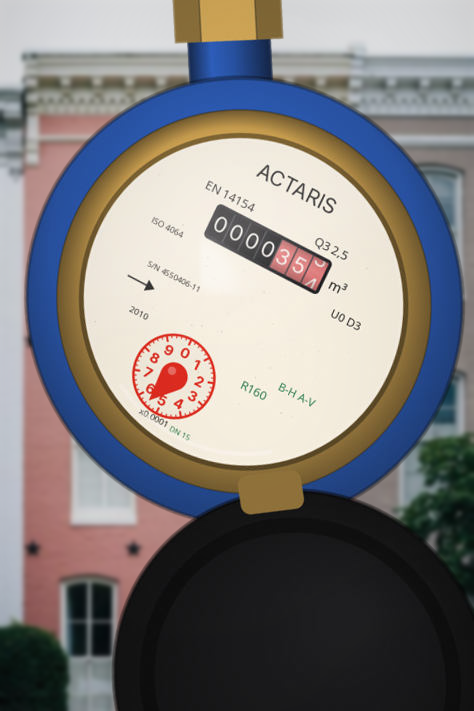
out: 0.3535 m³
